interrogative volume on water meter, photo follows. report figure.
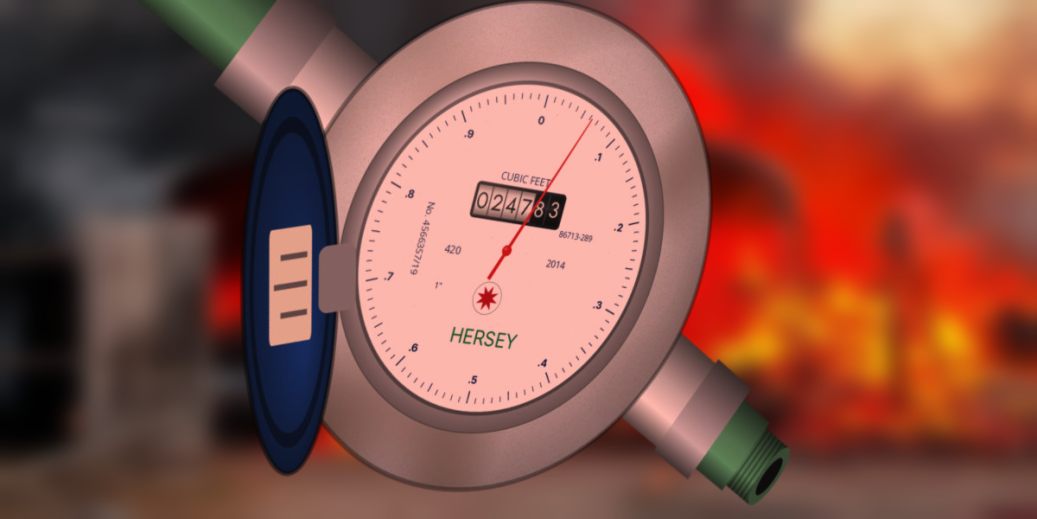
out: 24783.06 ft³
